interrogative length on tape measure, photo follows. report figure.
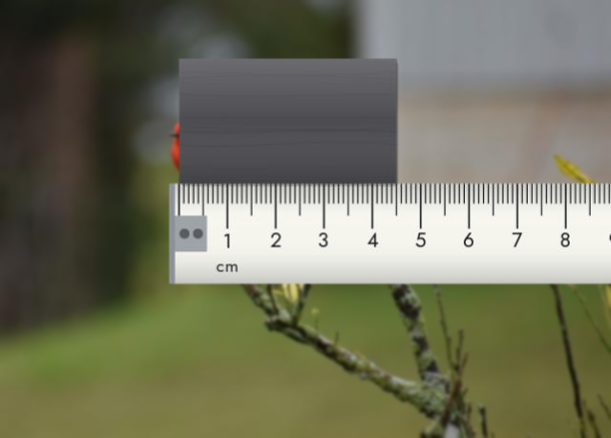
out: 4.5 cm
